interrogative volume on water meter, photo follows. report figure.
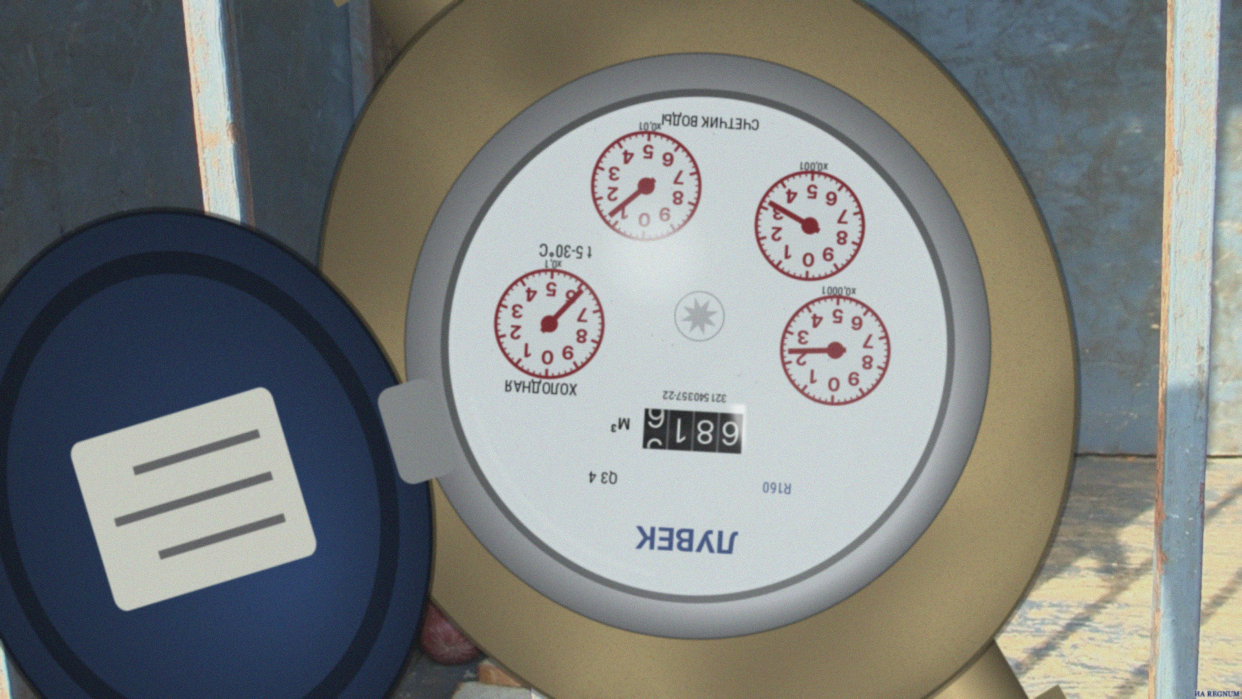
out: 6815.6132 m³
